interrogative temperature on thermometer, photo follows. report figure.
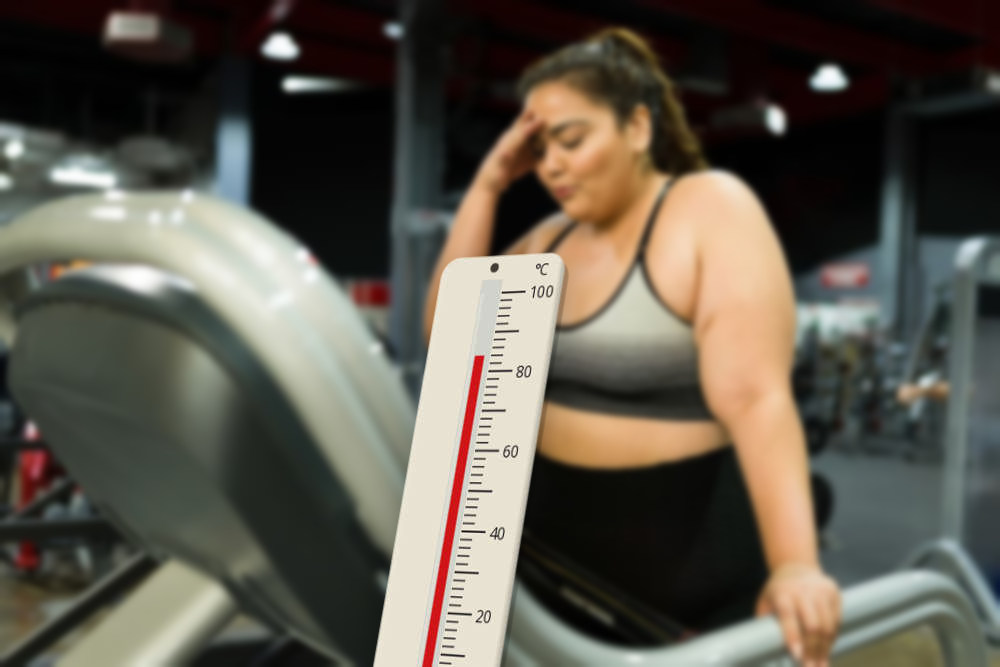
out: 84 °C
